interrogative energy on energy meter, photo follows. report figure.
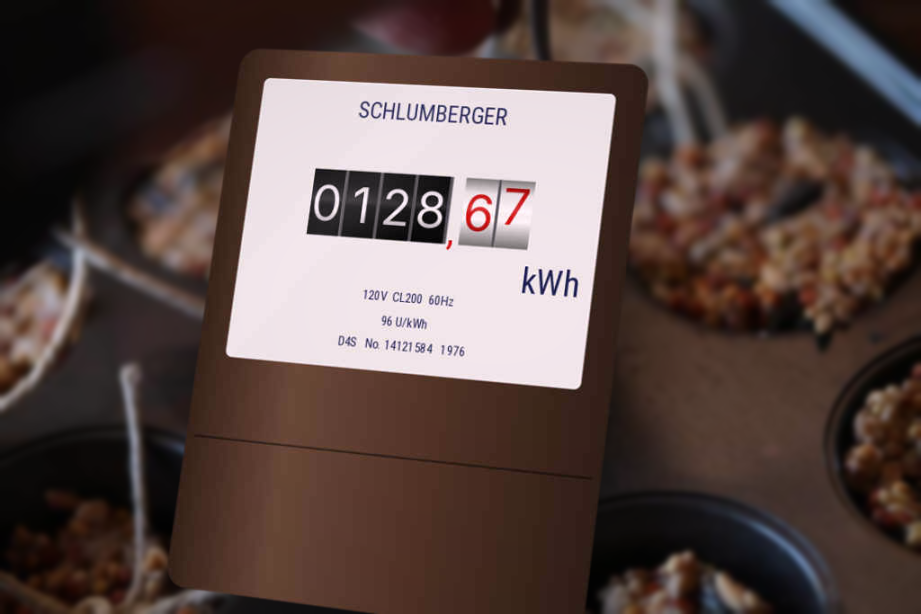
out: 128.67 kWh
